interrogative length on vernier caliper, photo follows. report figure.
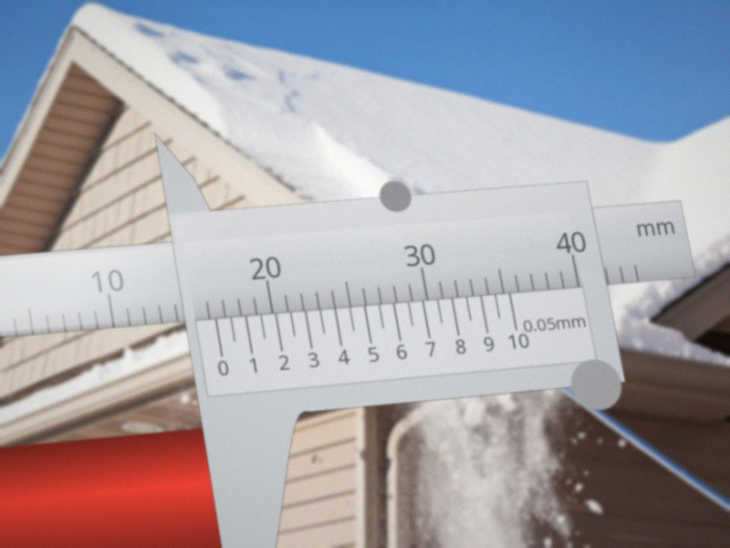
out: 16.4 mm
